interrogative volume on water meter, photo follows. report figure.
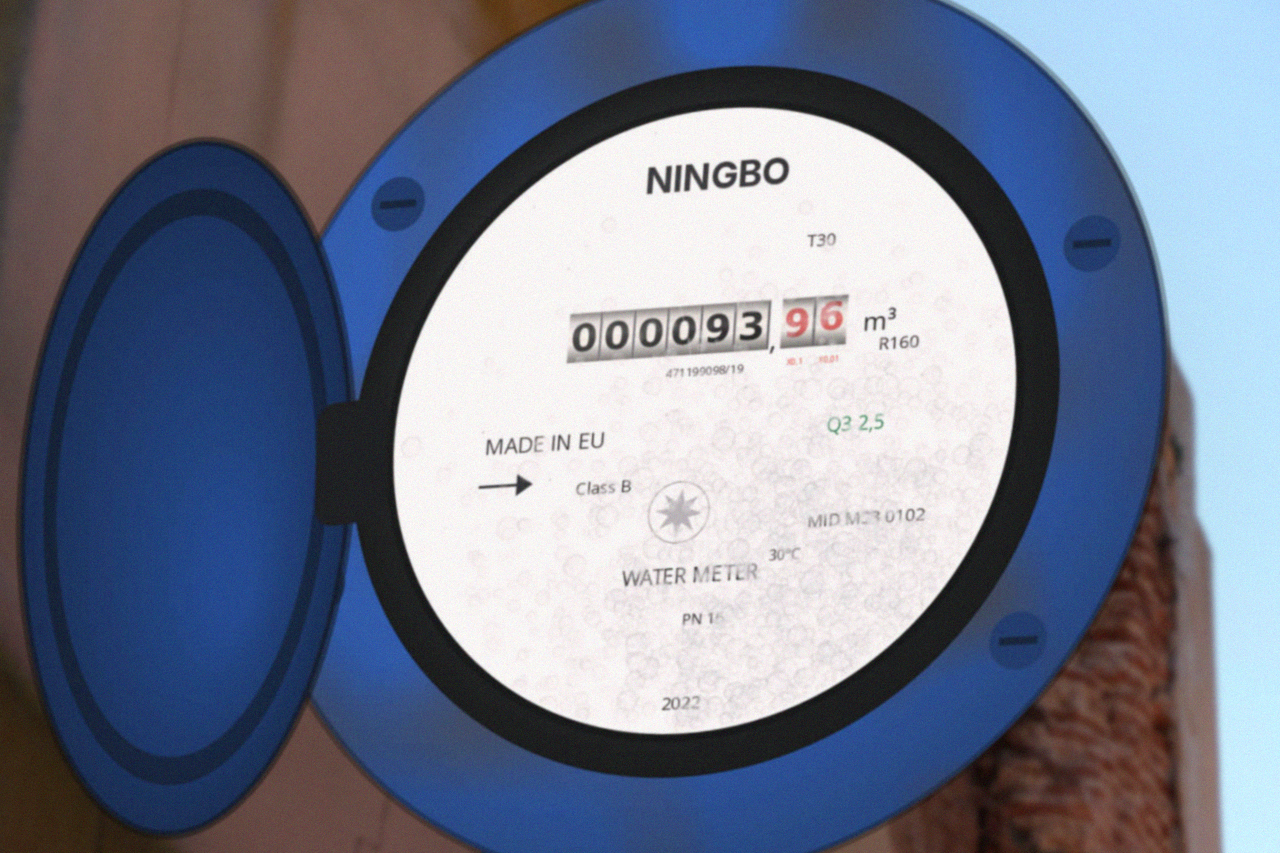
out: 93.96 m³
